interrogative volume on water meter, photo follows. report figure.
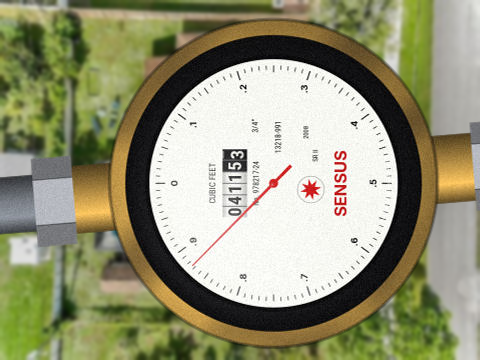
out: 41152.87 ft³
